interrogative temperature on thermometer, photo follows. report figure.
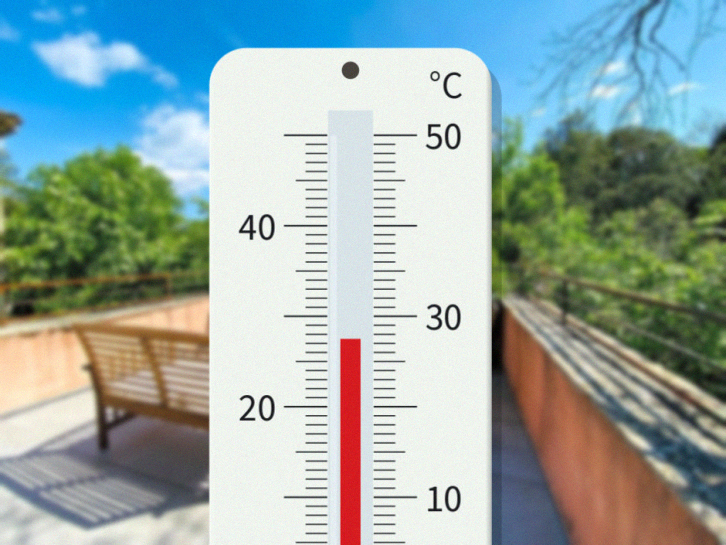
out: 27.5 °C
